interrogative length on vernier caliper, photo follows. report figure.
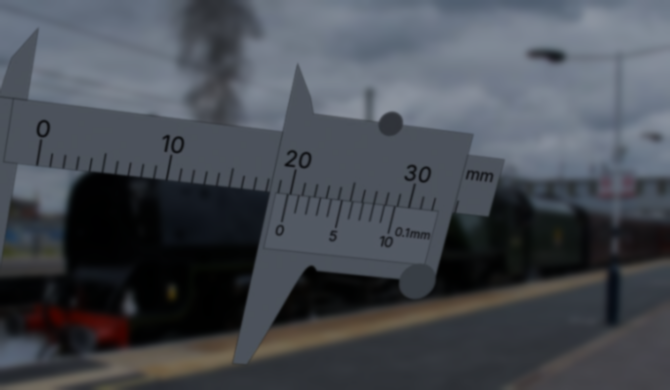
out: 19.8 mm
